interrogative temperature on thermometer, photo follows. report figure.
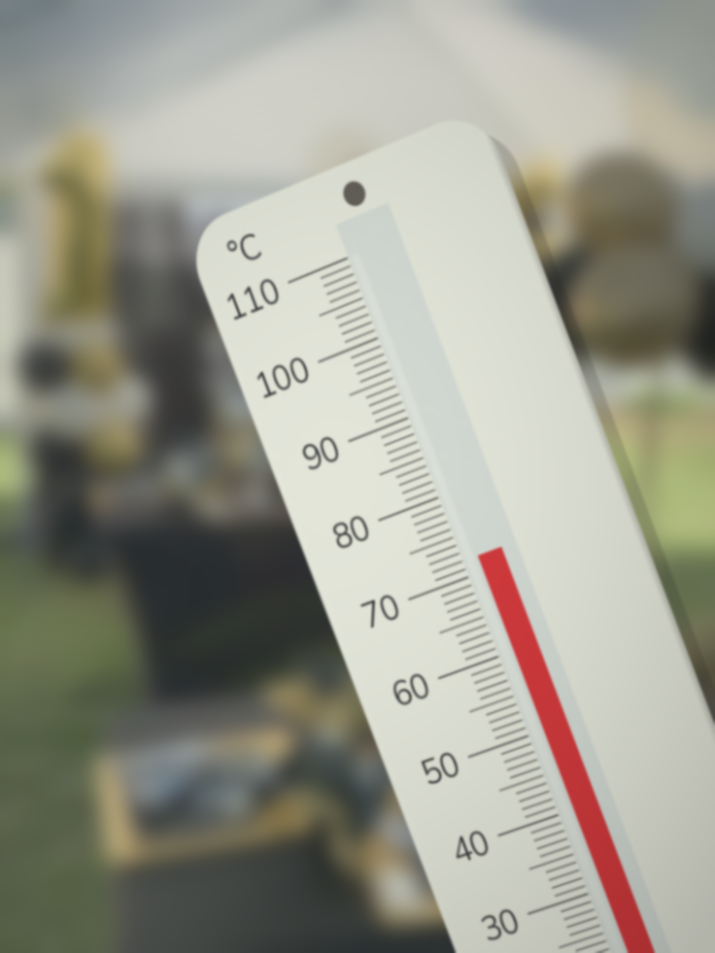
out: 72 °C
